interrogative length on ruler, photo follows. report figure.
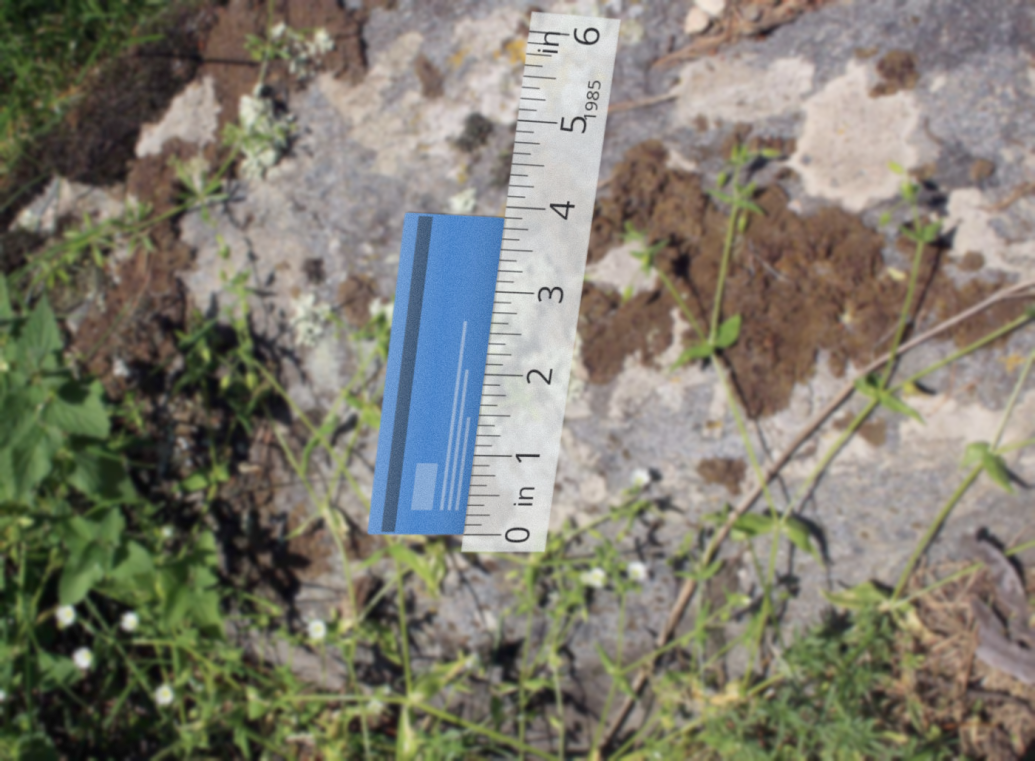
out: 3.875 in
